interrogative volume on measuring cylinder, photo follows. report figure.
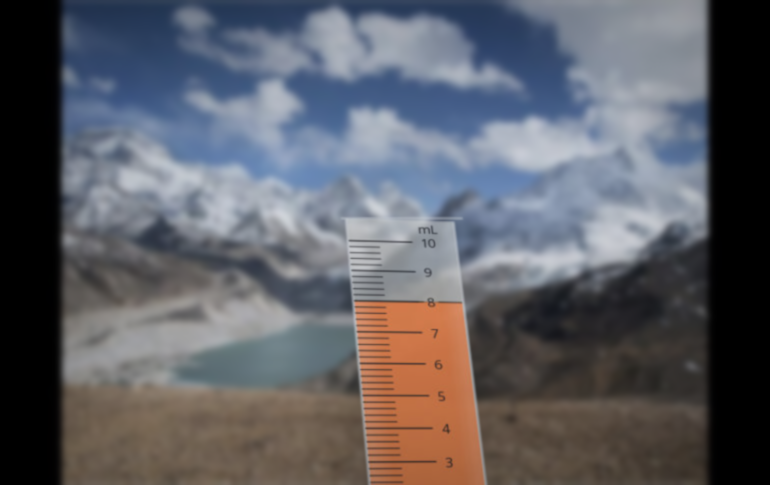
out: 8 mL
